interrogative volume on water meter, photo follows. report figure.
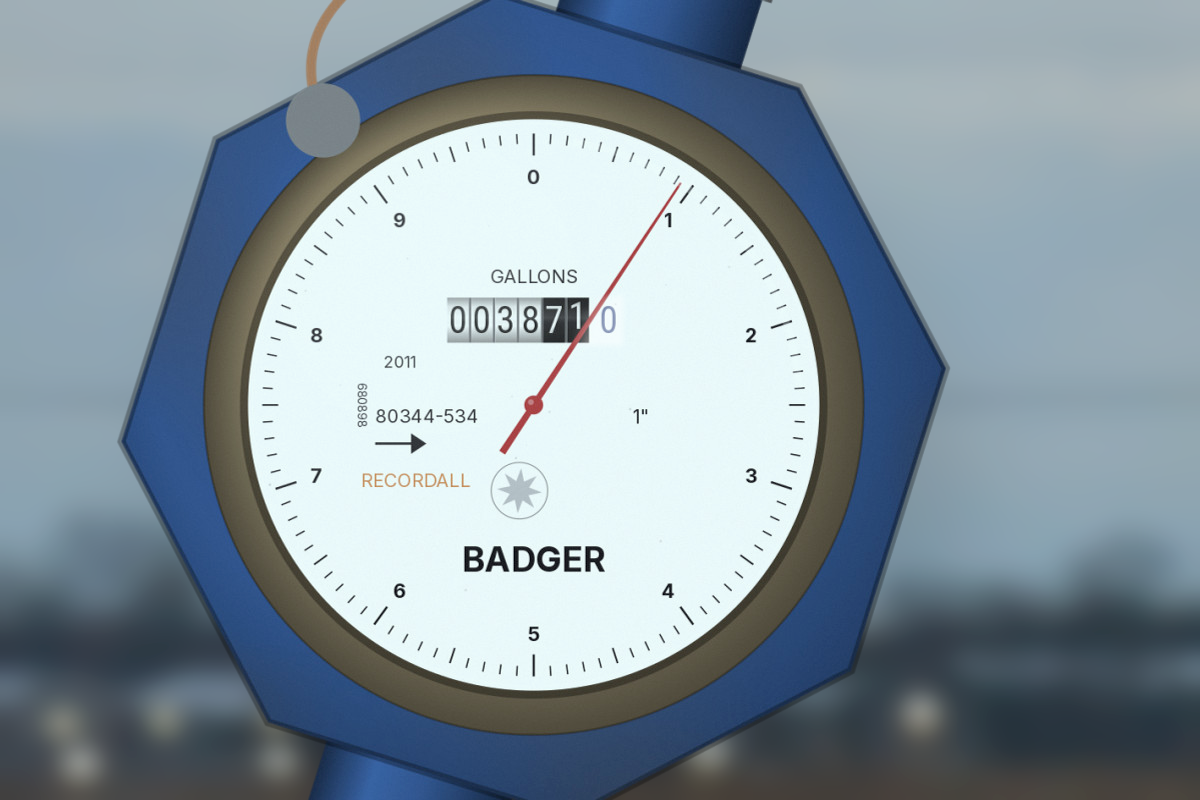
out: 38710.9 gal
